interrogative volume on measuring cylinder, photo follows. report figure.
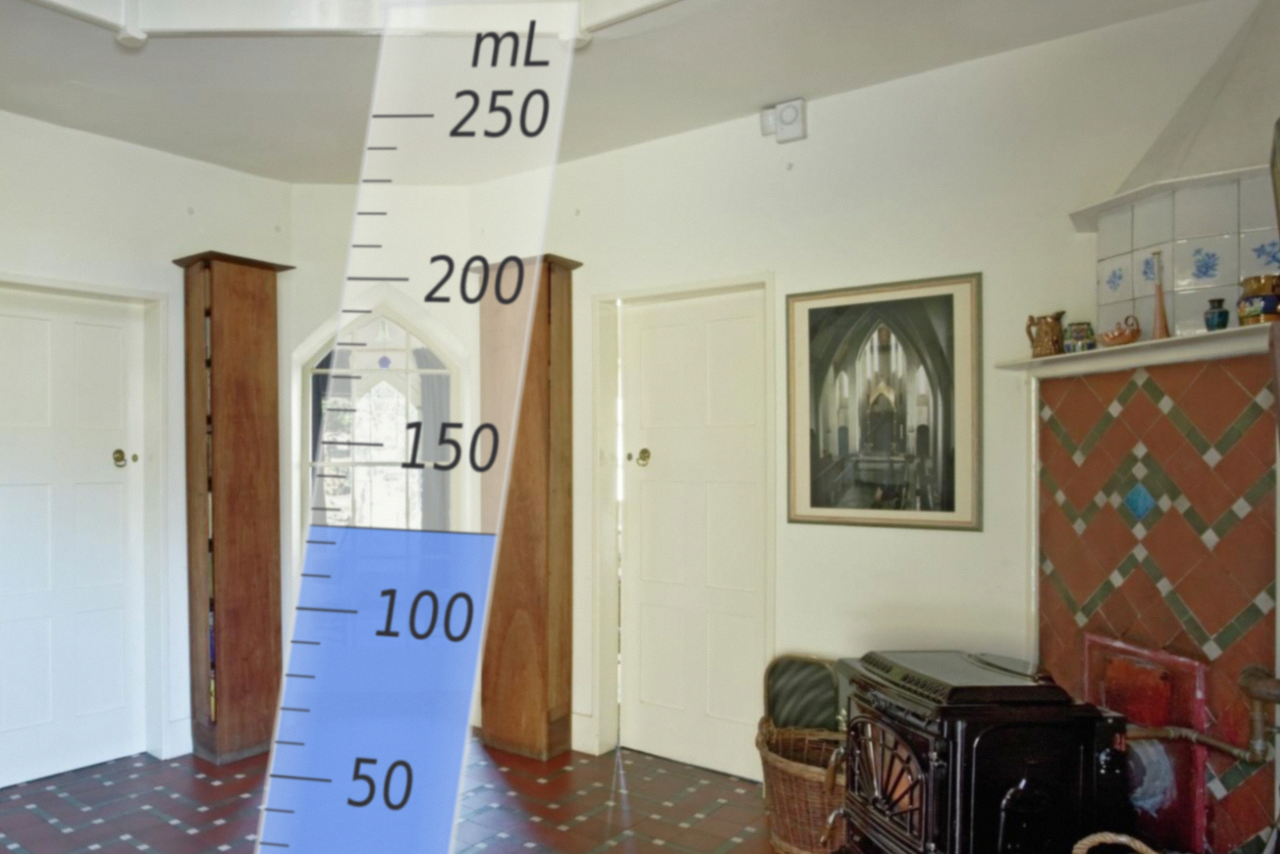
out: 125 mL
